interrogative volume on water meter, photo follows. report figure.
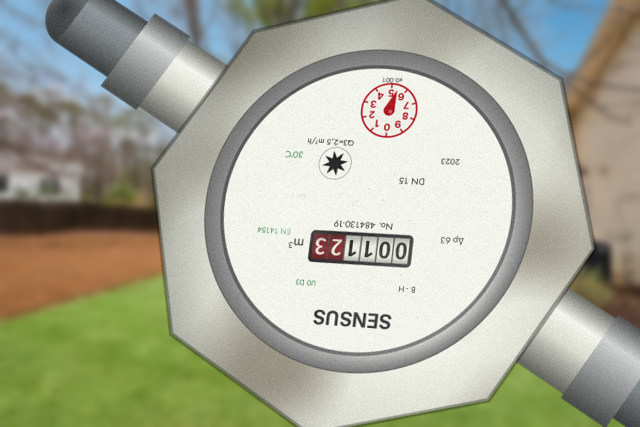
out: 11.235 m³
